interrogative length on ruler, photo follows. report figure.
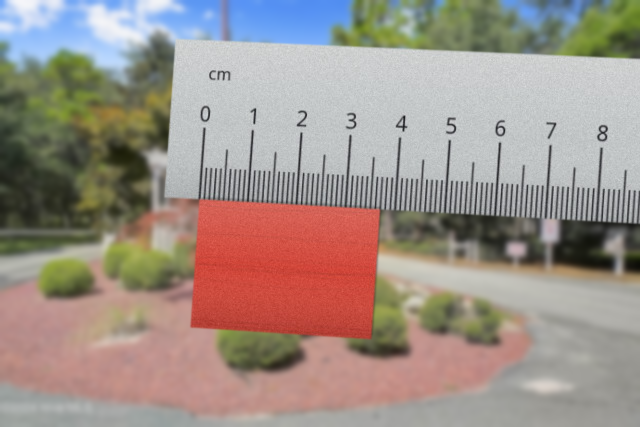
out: 3.7 cm
